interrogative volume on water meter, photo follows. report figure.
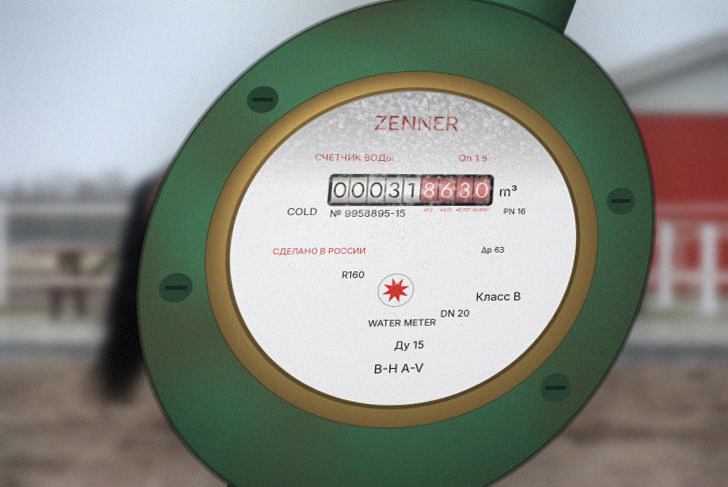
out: 31.8630 m³
